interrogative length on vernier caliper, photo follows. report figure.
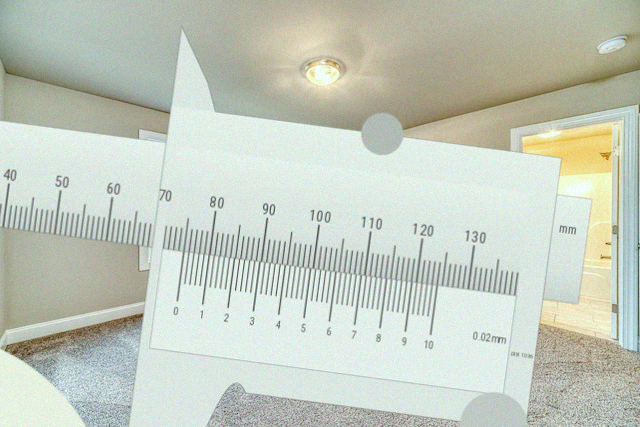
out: 75.0 mm
